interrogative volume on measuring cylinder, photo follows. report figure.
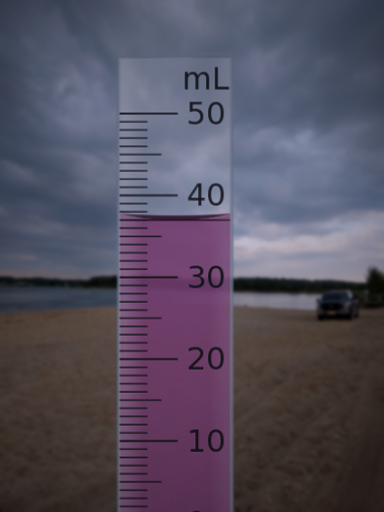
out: 37 mL
